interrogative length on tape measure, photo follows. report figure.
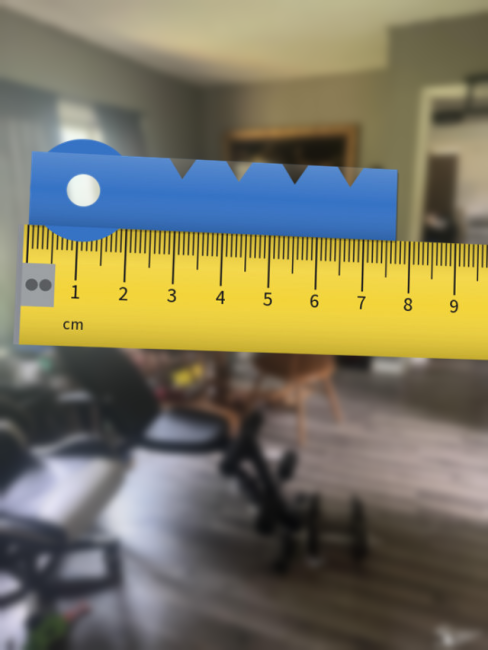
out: 7.7 cm
